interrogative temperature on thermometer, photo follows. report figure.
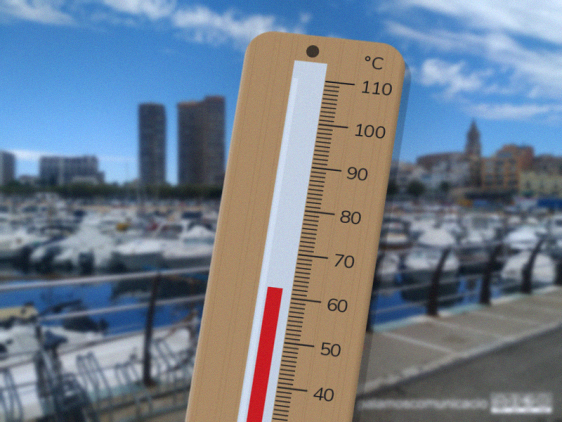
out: 62 °C
